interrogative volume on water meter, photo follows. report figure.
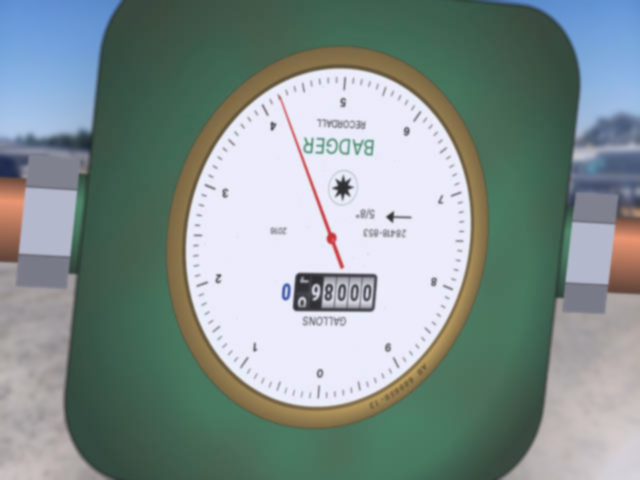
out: 8664.2 gal
